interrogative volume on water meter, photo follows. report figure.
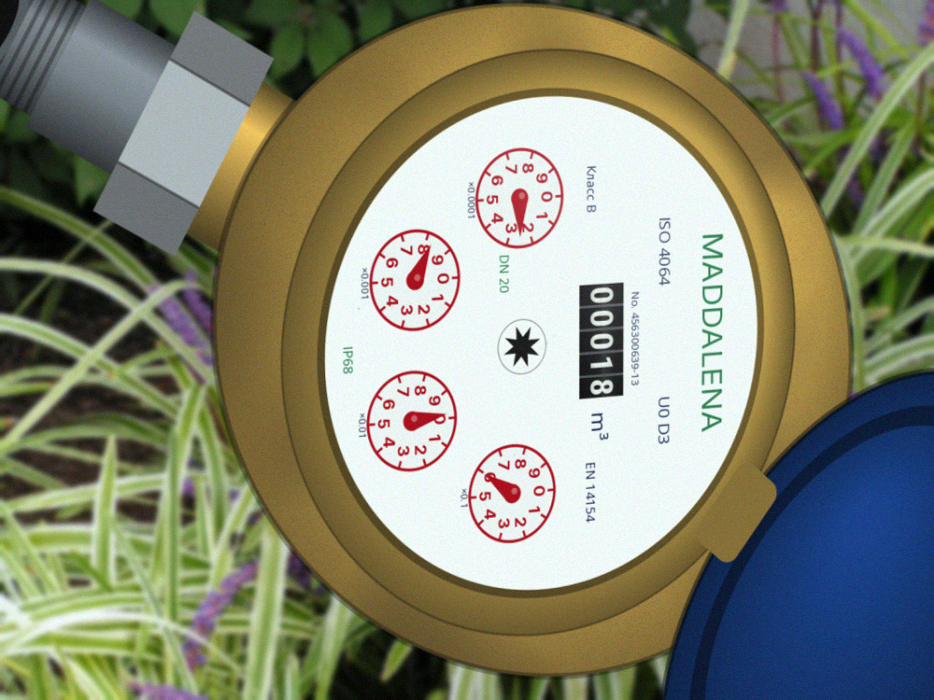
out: 18.5982 m³
